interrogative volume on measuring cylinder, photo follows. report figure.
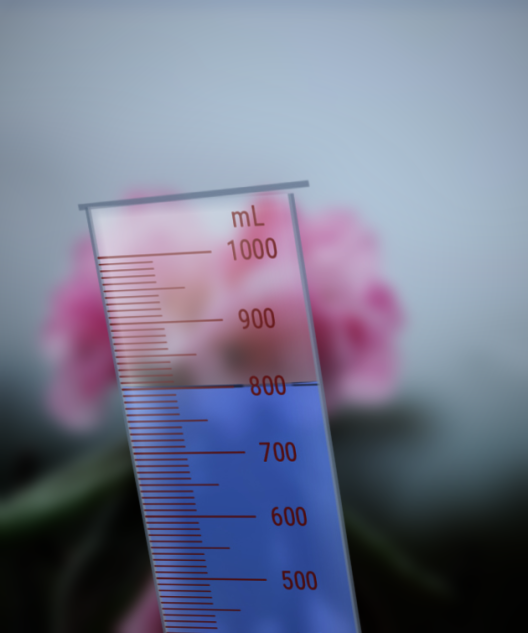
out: 800 mL
